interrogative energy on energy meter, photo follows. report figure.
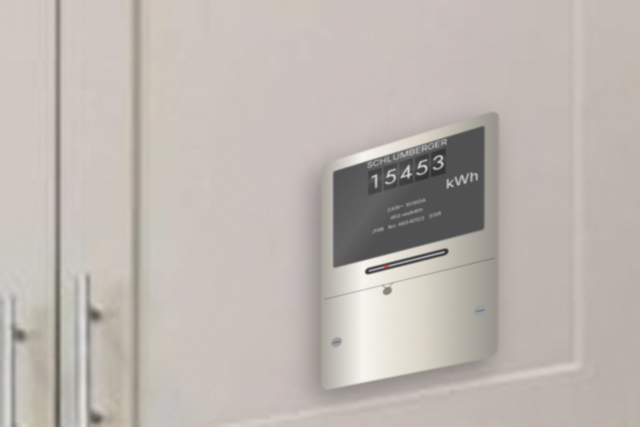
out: 15453 kWh
